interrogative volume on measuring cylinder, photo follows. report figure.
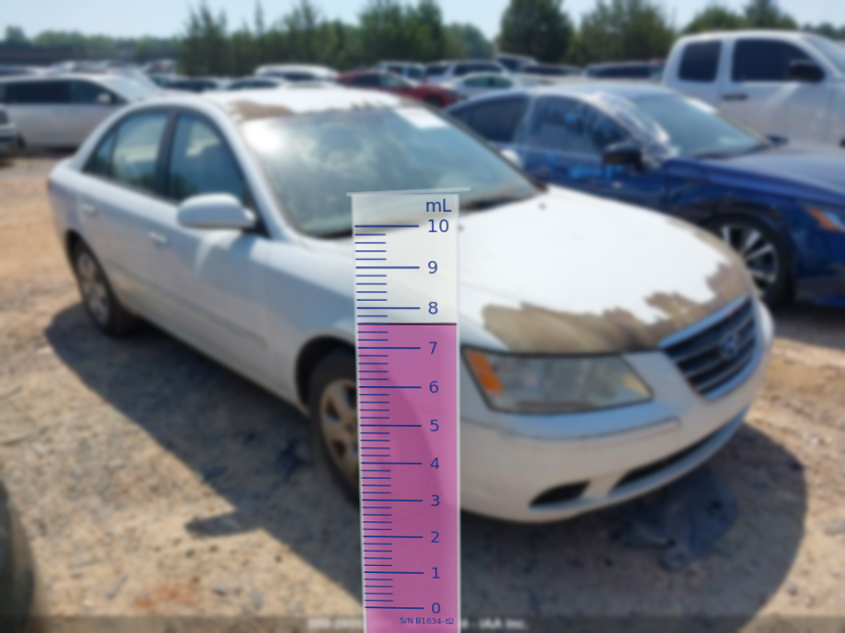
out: 7.6 mL
